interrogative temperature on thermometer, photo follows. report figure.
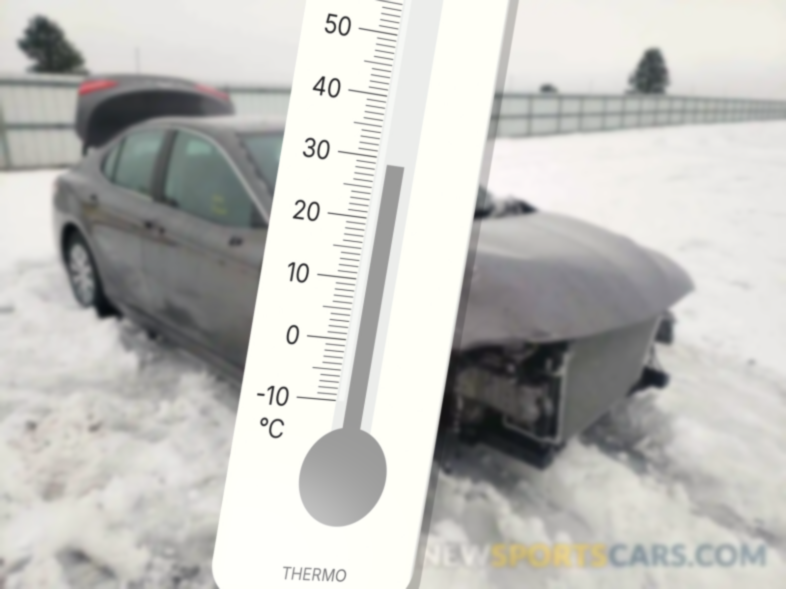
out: 29 °C
